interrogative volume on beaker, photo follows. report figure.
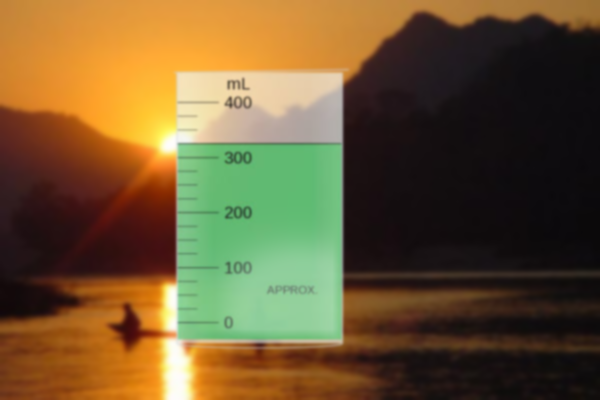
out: 325 mL
